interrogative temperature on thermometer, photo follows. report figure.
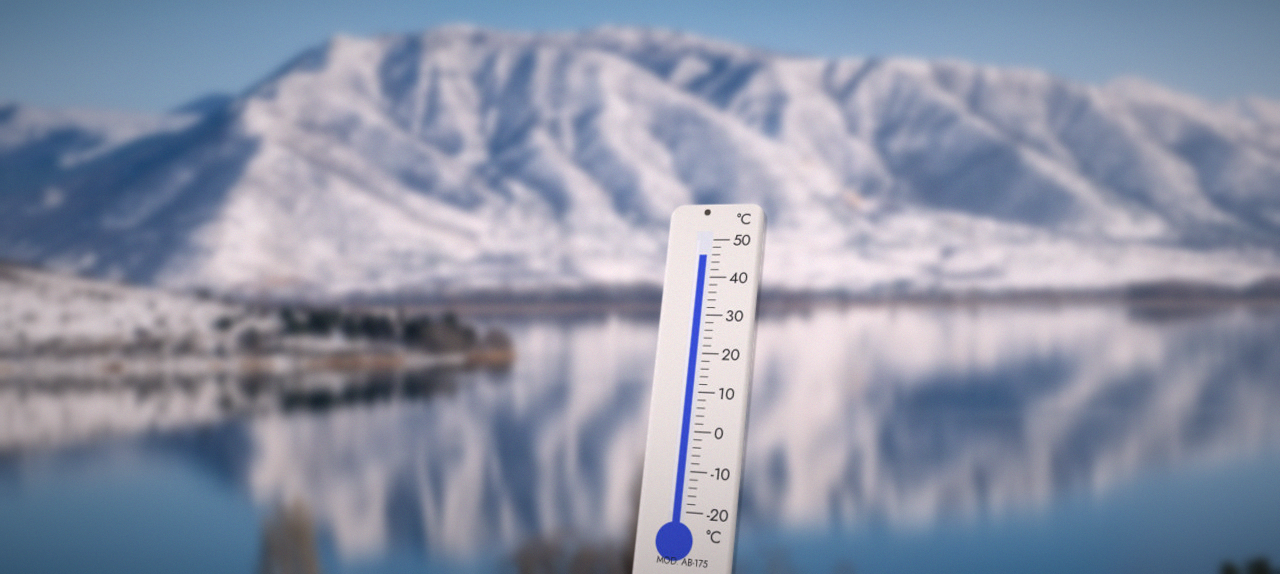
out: 46 °C
